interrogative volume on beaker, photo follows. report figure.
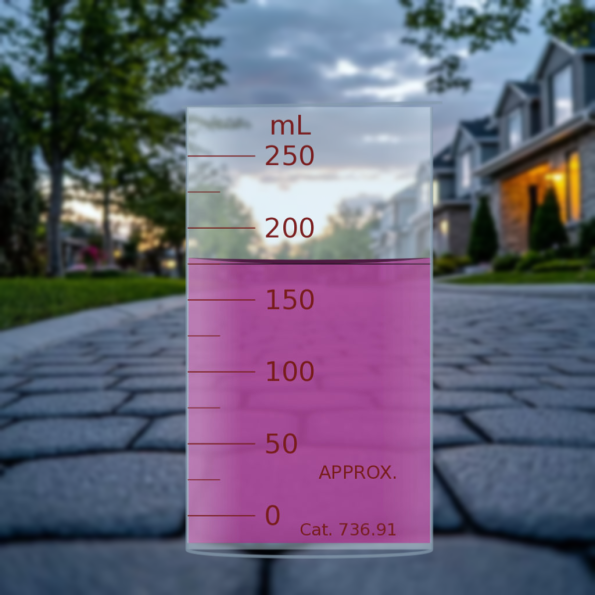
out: 175 mL
